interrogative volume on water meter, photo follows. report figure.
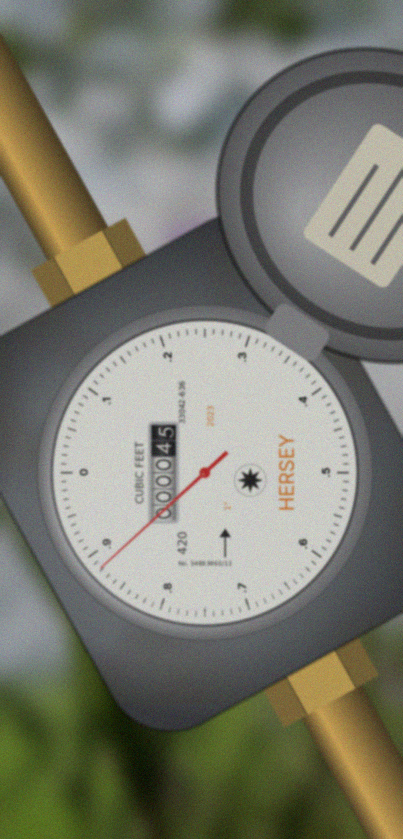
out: 44.88 ft³
